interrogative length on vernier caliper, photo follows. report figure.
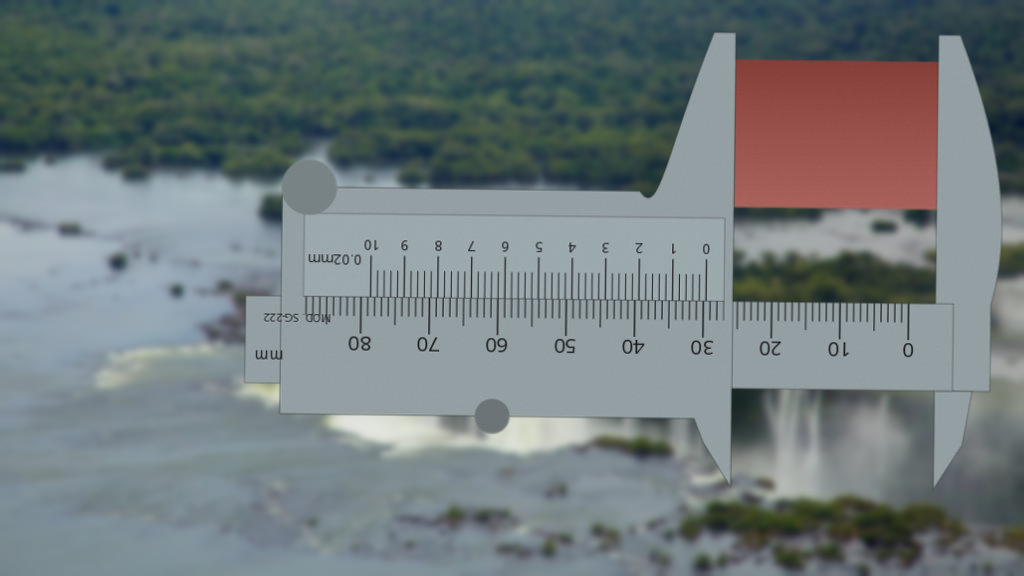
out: 29.6 mm
